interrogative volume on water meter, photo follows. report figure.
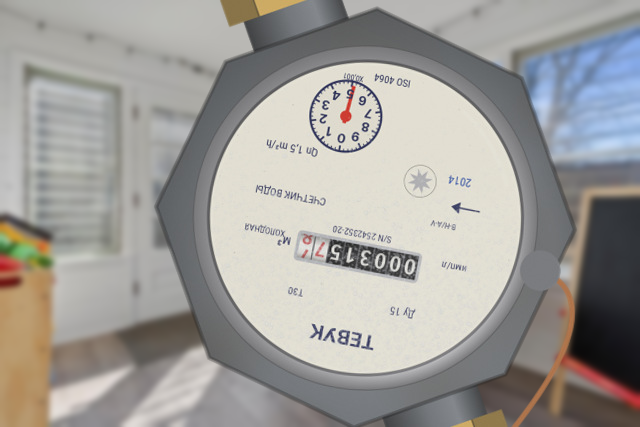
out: 315.775 m³
